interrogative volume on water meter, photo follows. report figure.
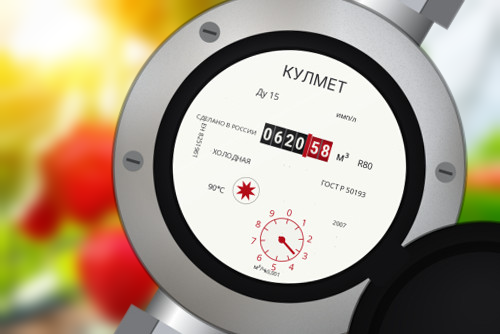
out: 620.583 m³
